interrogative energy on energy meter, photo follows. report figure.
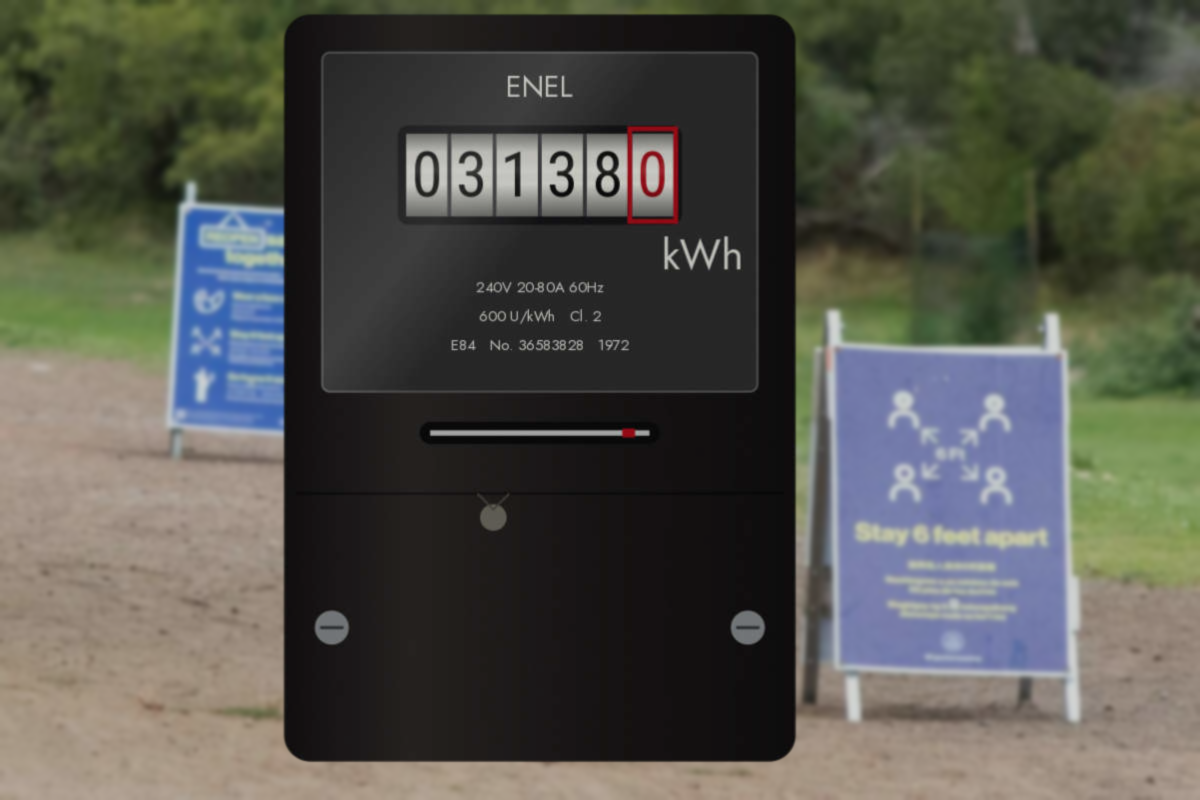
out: 3138.0 kWh
